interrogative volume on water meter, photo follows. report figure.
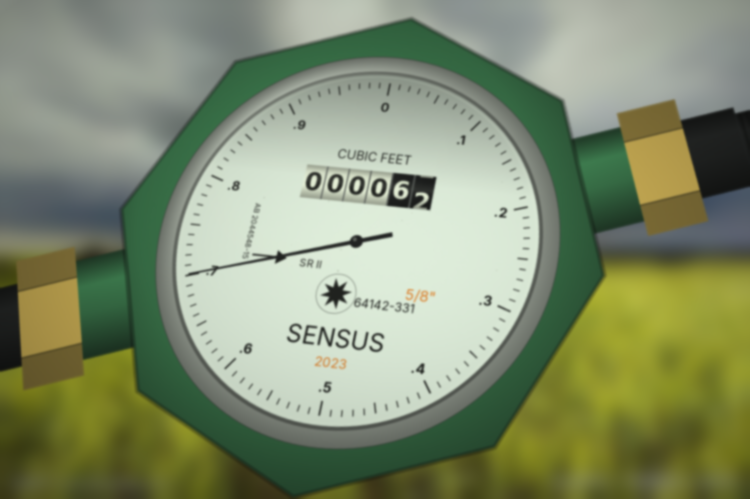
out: 61.70 ft³
